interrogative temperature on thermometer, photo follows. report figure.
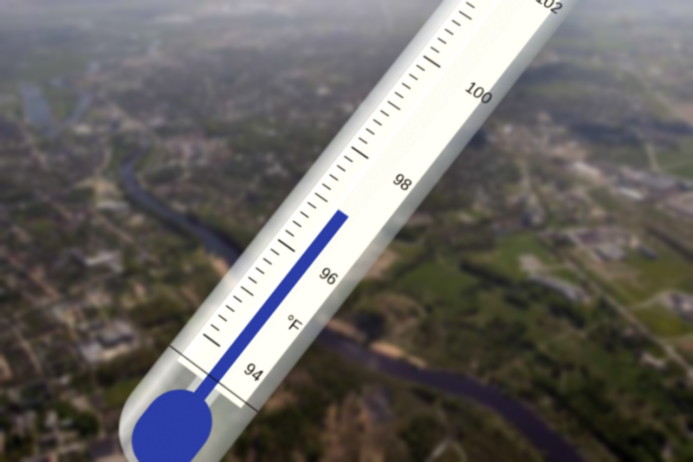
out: 97 °F
